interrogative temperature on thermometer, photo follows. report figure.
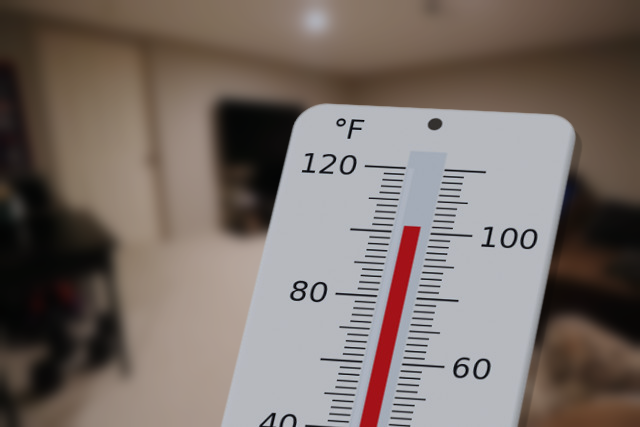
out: 102 °F
